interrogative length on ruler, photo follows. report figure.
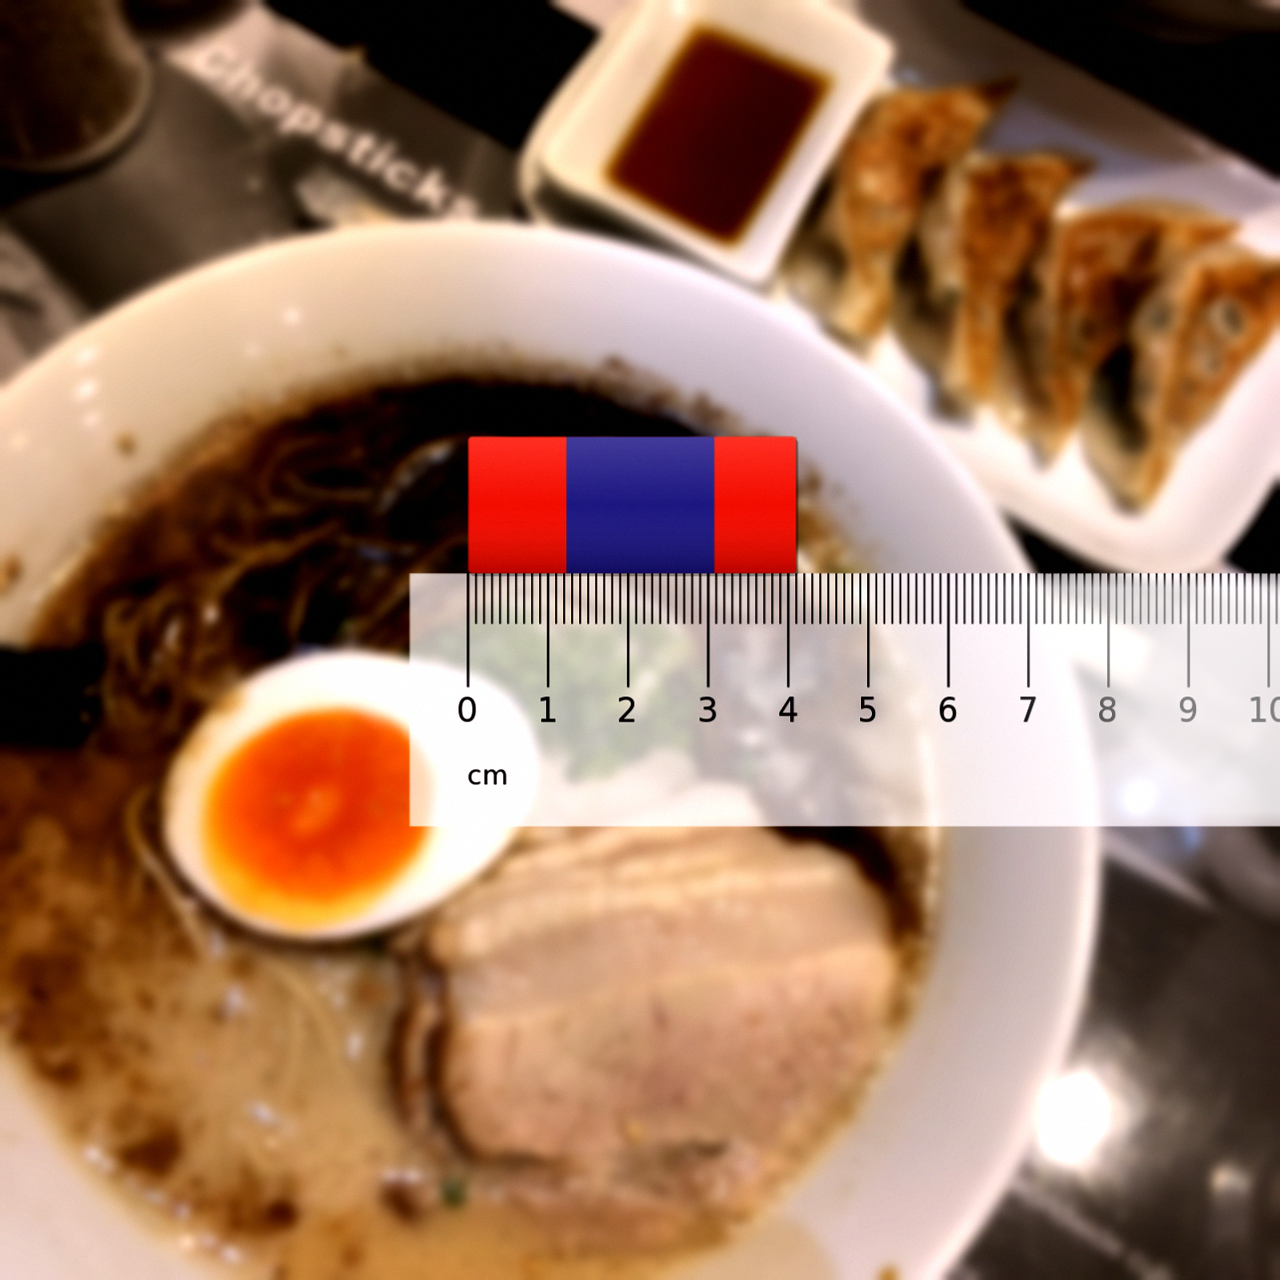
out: 4.1 cm
